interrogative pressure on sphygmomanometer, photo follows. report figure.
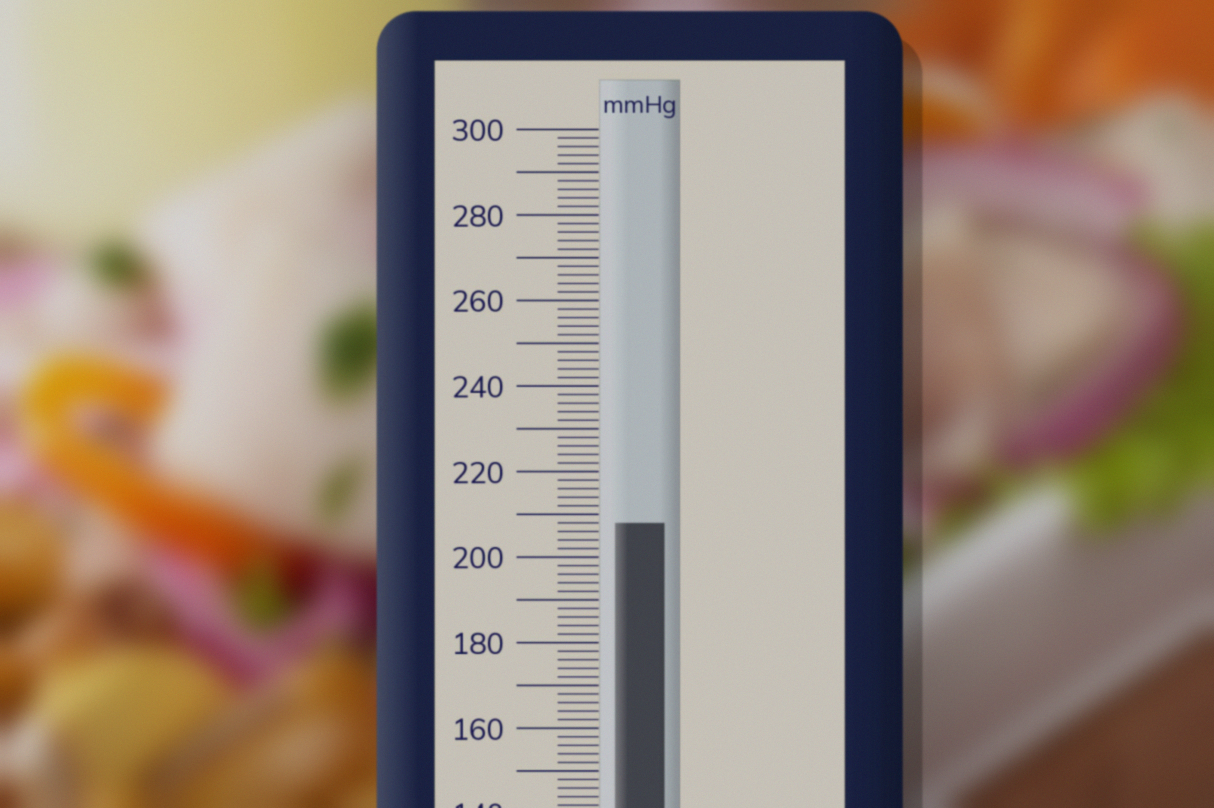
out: 208 mmHg
